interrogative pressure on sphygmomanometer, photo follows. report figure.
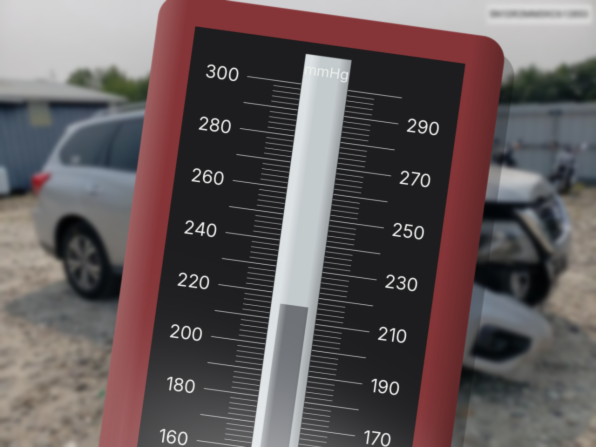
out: 216 mmHg
